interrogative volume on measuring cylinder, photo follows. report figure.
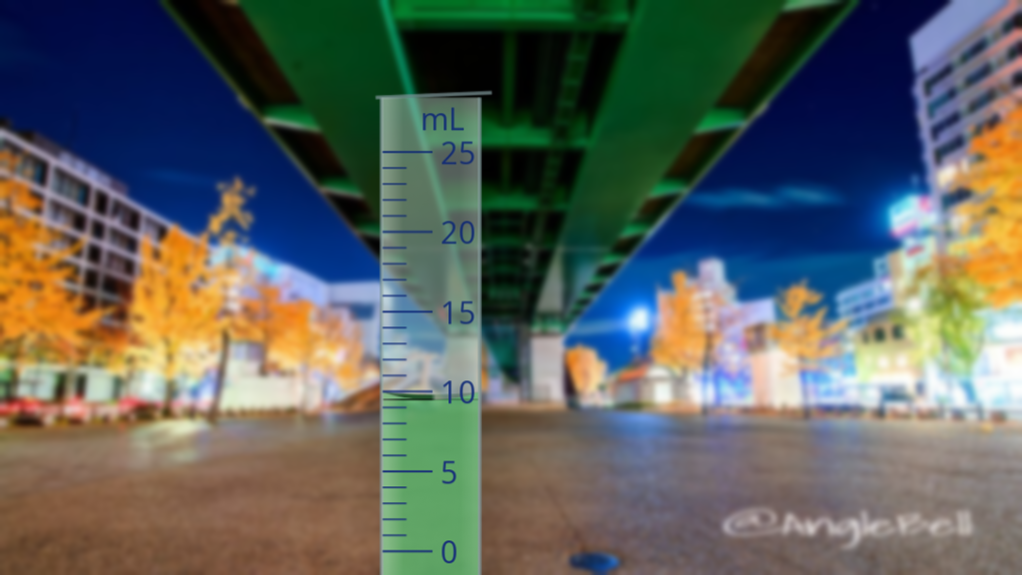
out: 9.5 mL
